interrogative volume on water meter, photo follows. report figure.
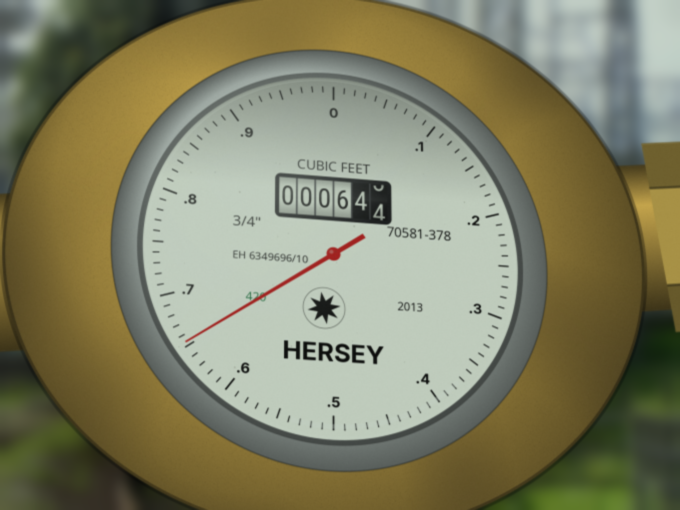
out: 643.65 ft³
